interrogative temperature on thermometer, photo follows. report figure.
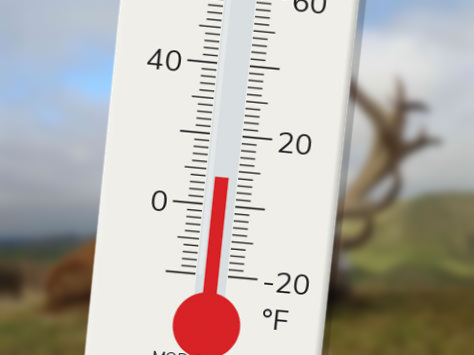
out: 8 °F
